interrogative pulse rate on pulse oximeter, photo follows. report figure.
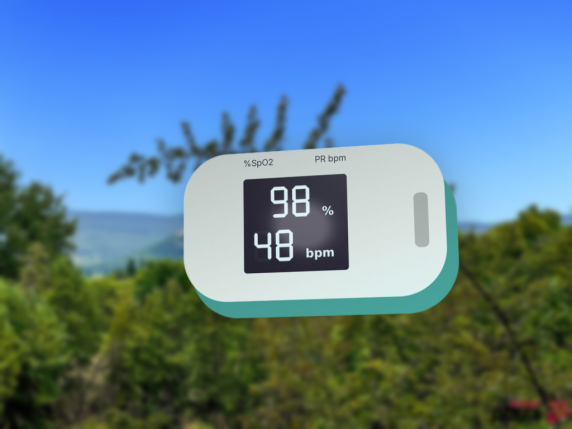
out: 48 bpm
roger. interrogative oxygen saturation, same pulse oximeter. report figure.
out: 98 %
